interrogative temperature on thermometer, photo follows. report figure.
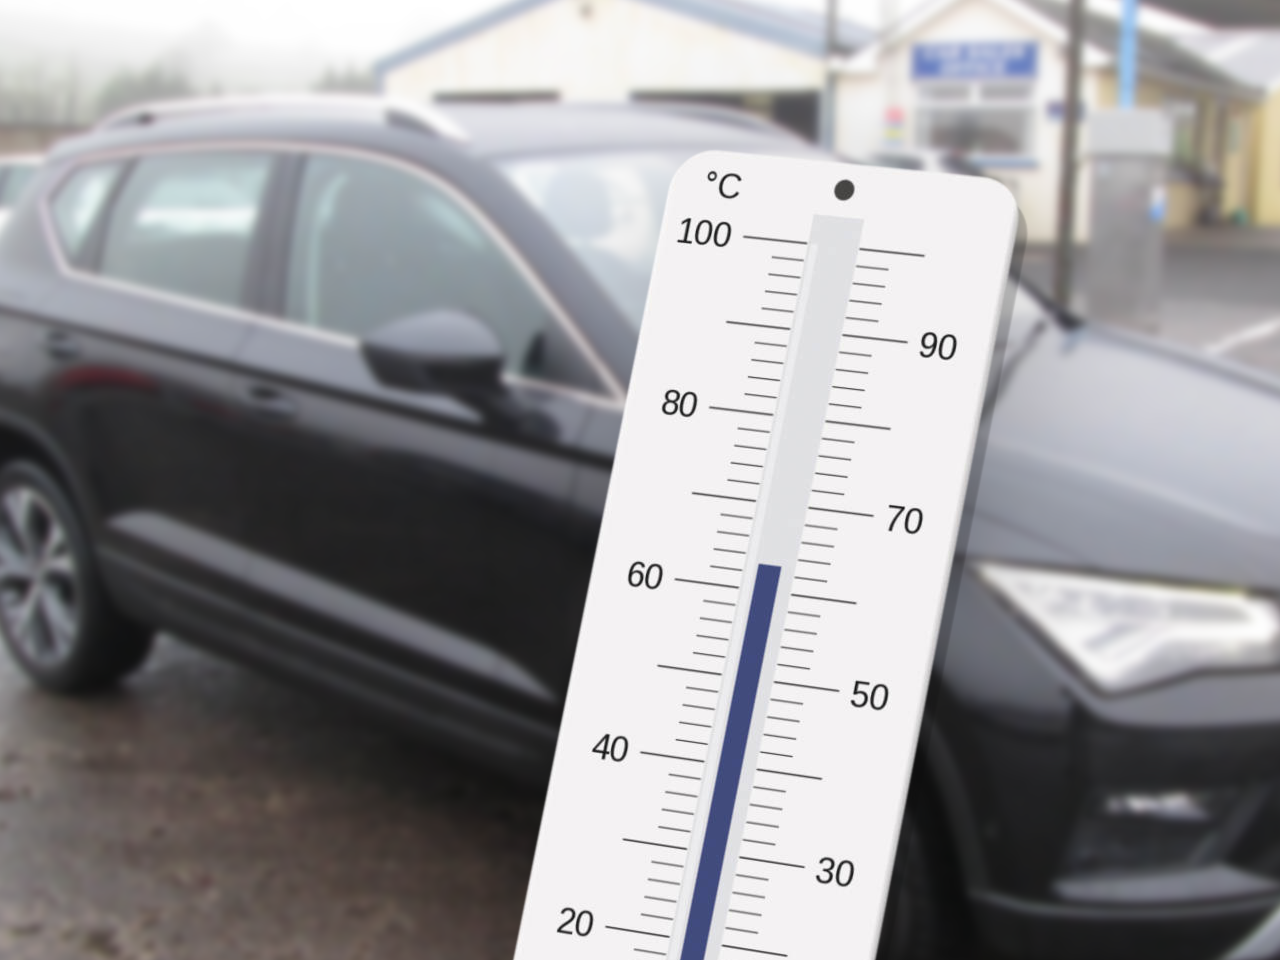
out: 63 °C
